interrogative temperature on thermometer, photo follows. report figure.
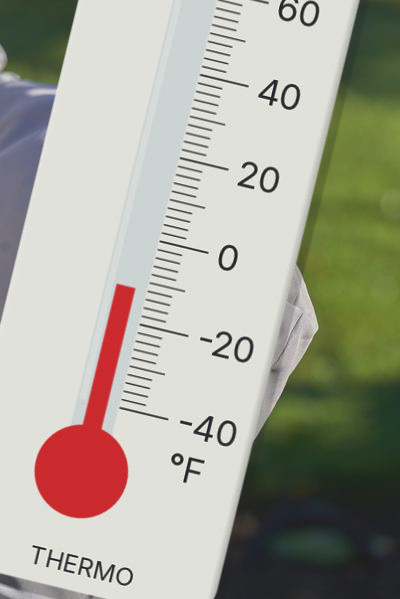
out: -12 °F
